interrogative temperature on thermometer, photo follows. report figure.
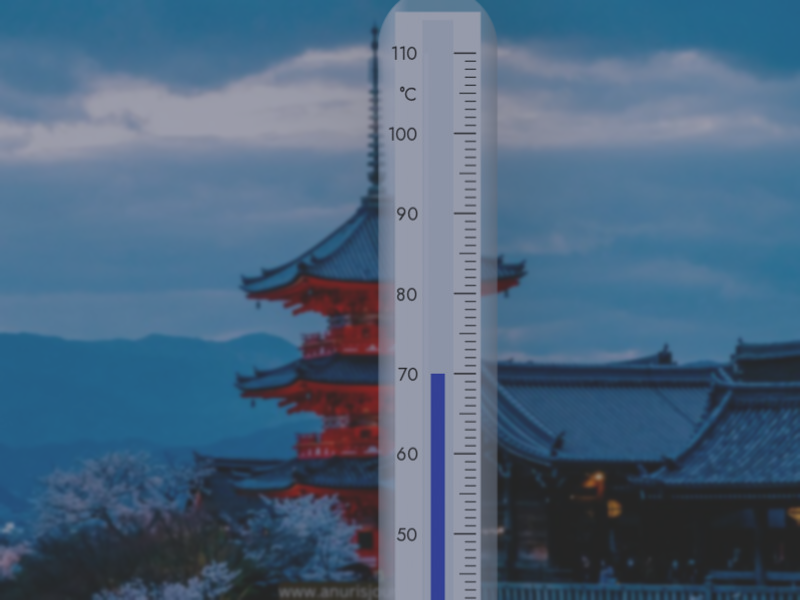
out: 70 °C
